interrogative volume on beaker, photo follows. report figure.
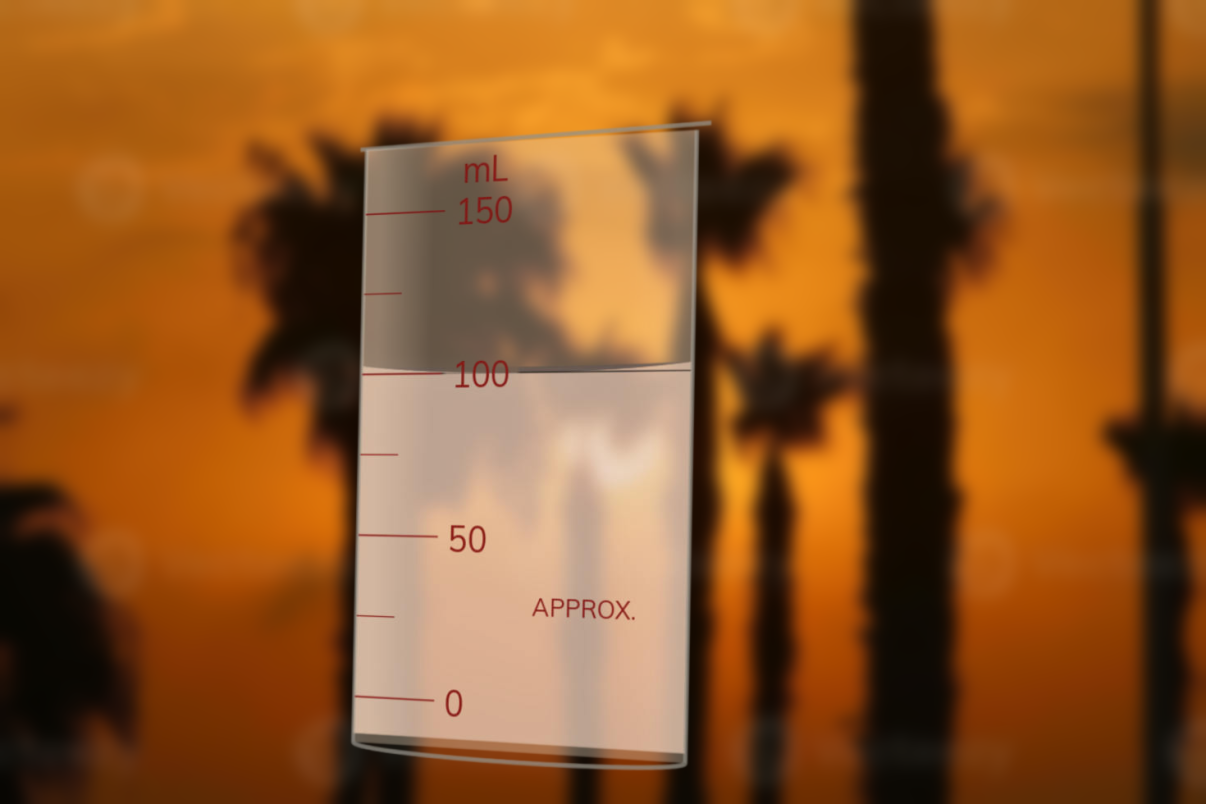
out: 100 mL
